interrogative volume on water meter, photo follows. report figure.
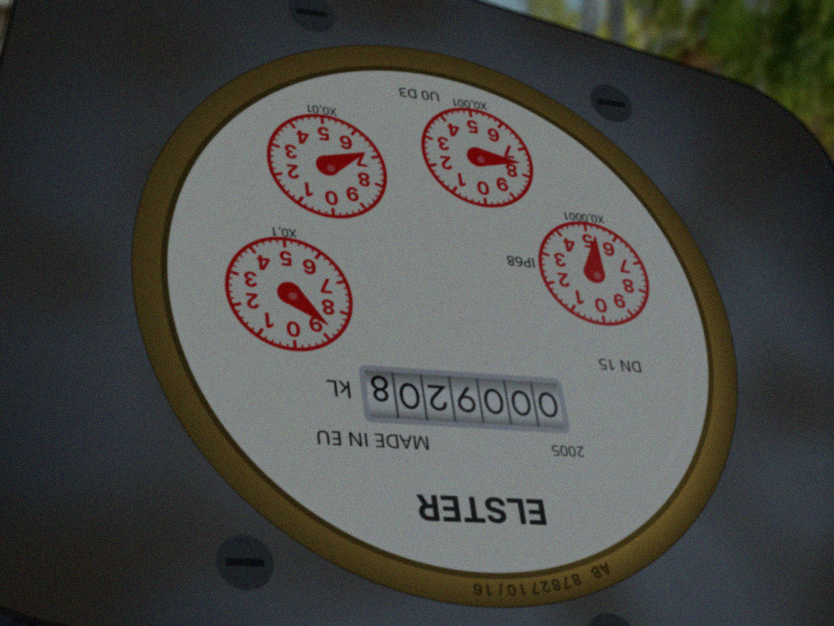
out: 9207.8675 kL
